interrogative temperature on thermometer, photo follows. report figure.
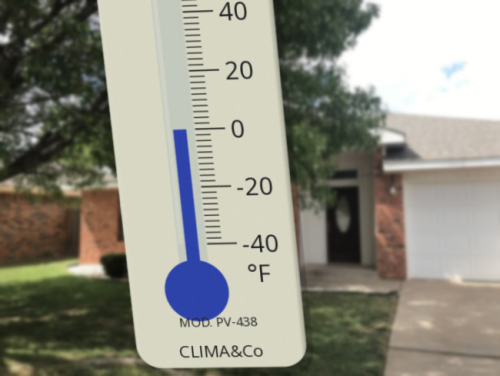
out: 0 °F
